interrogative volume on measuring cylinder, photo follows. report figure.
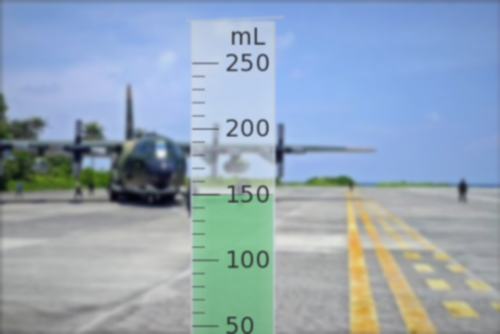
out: 150 mL
